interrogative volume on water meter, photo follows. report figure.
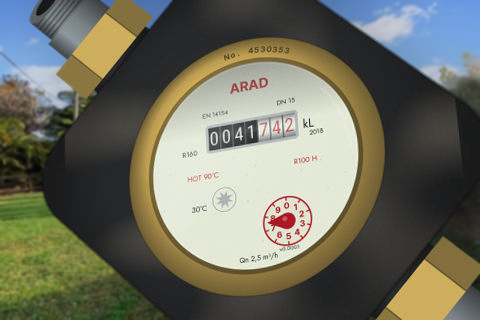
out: 41.7427 kL
